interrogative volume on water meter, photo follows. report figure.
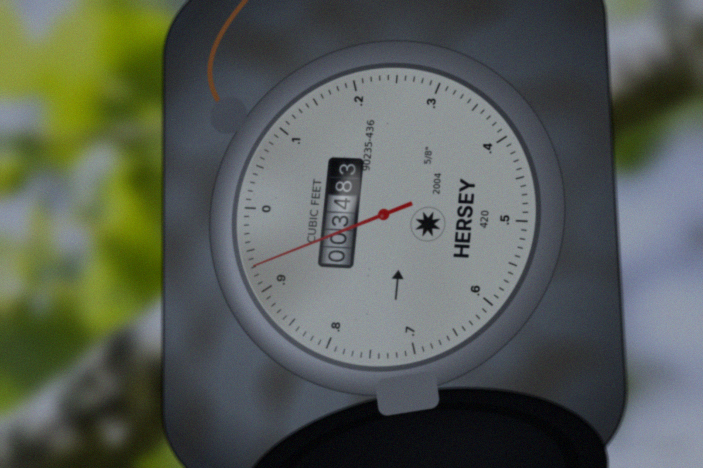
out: 3482.93 ft³
